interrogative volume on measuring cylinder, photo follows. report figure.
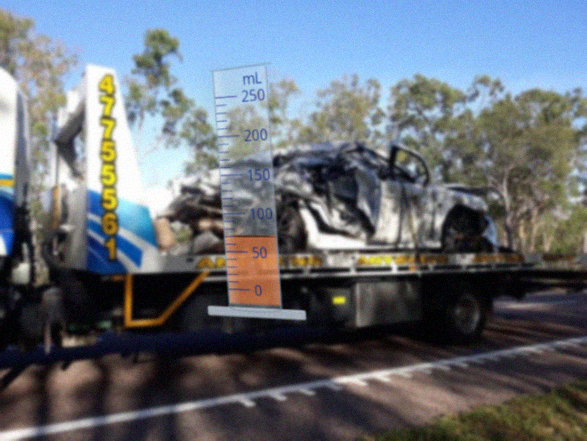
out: 70 mL
